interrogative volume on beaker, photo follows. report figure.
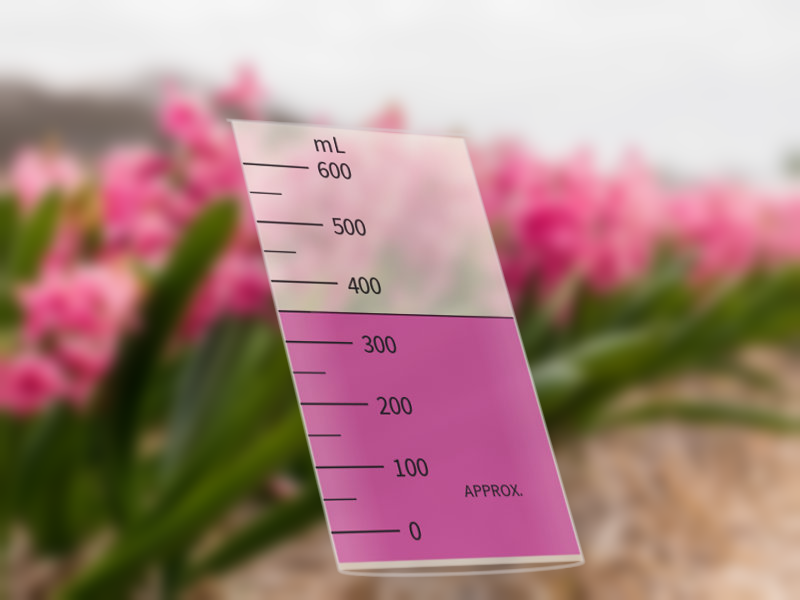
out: 350 mL
